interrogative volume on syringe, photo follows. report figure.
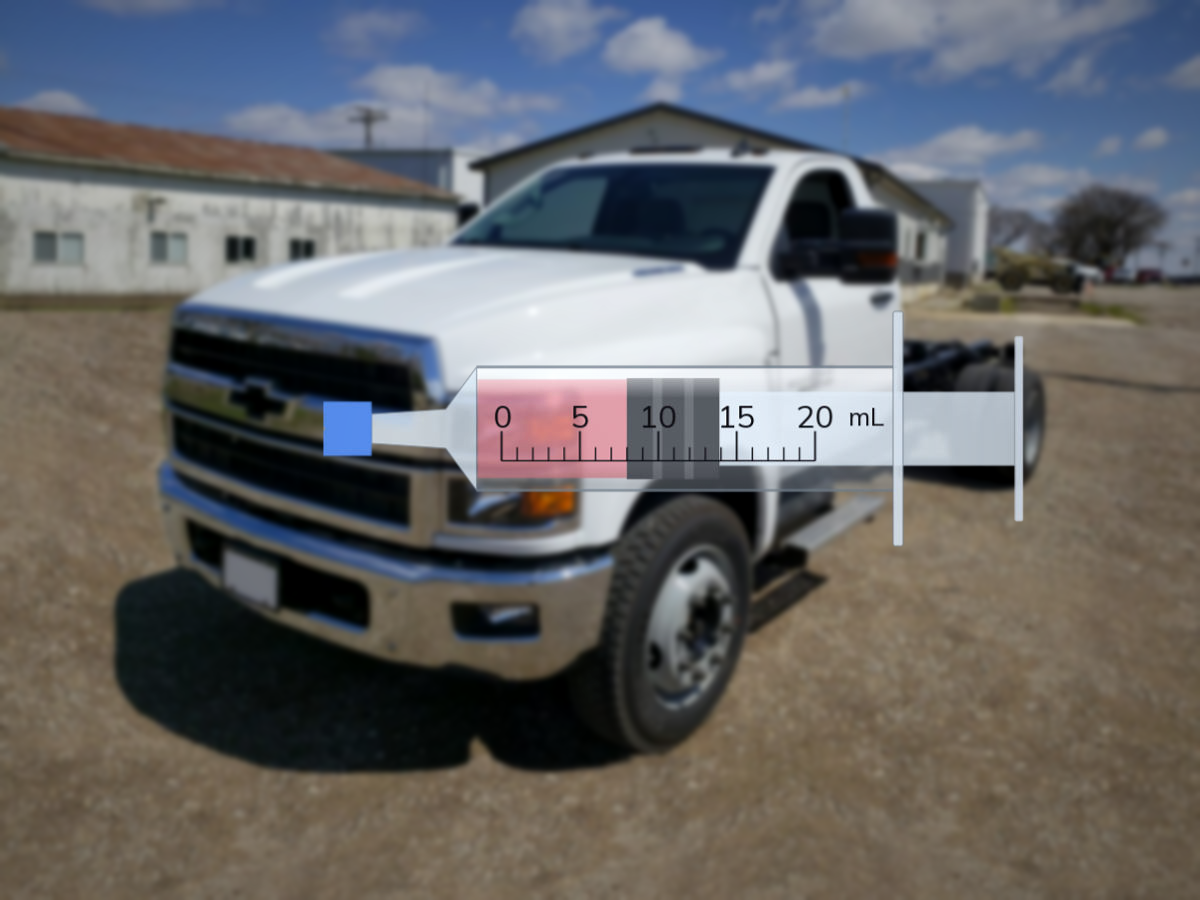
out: 8 mL
